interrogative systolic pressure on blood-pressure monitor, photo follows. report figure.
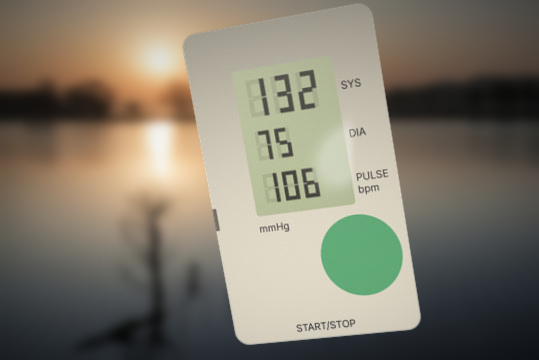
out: 132 mmHg
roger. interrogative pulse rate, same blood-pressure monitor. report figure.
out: 106 bpm
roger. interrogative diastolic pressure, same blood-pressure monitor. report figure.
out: 75 mmHg
